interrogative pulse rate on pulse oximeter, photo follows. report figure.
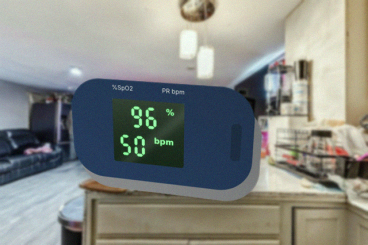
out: 50 bpm
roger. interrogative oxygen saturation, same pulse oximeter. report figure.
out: 96 %
